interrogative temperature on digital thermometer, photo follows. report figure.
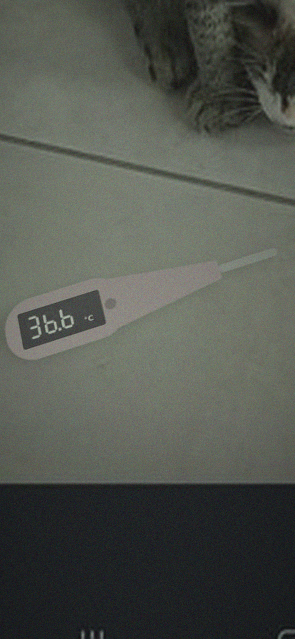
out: 36.6 °C
